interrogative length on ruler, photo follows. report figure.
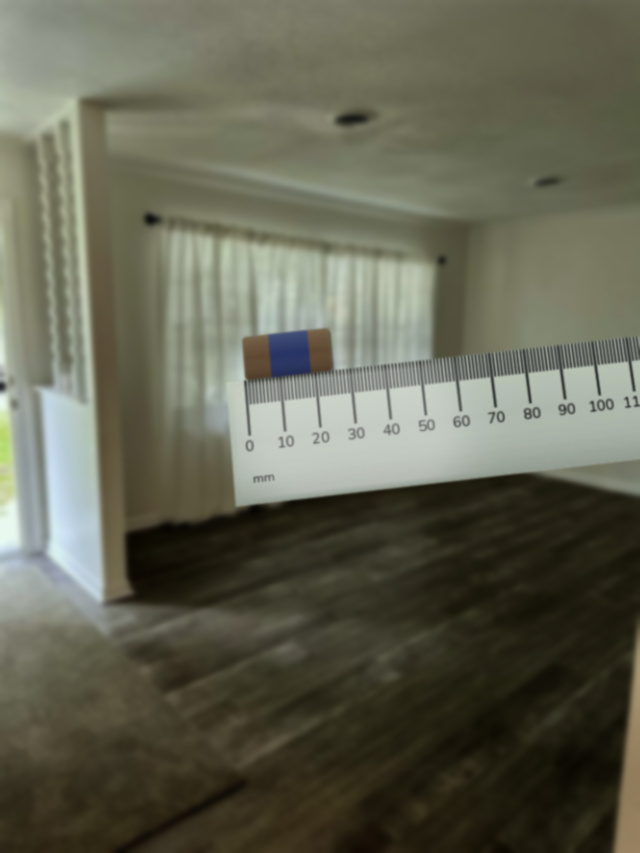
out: 25 mm
